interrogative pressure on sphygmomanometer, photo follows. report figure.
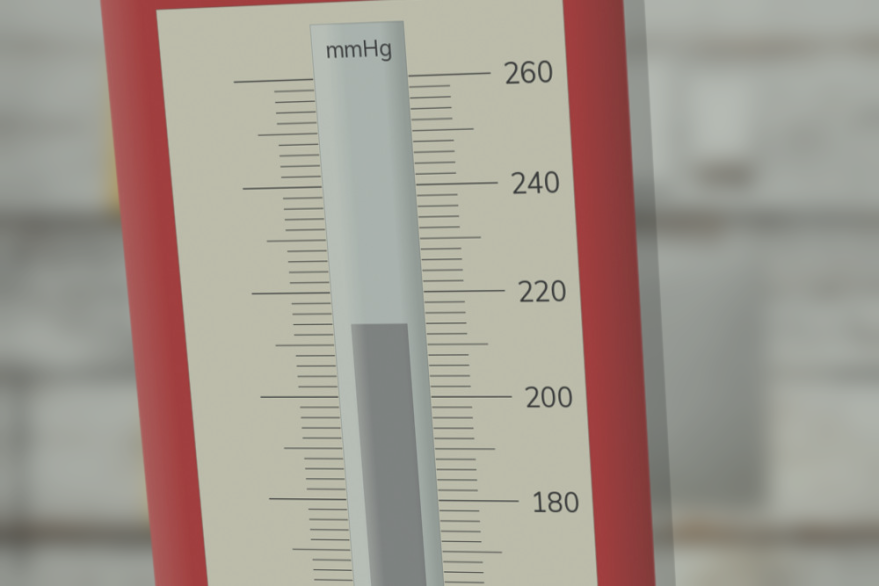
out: 214 mmHg
